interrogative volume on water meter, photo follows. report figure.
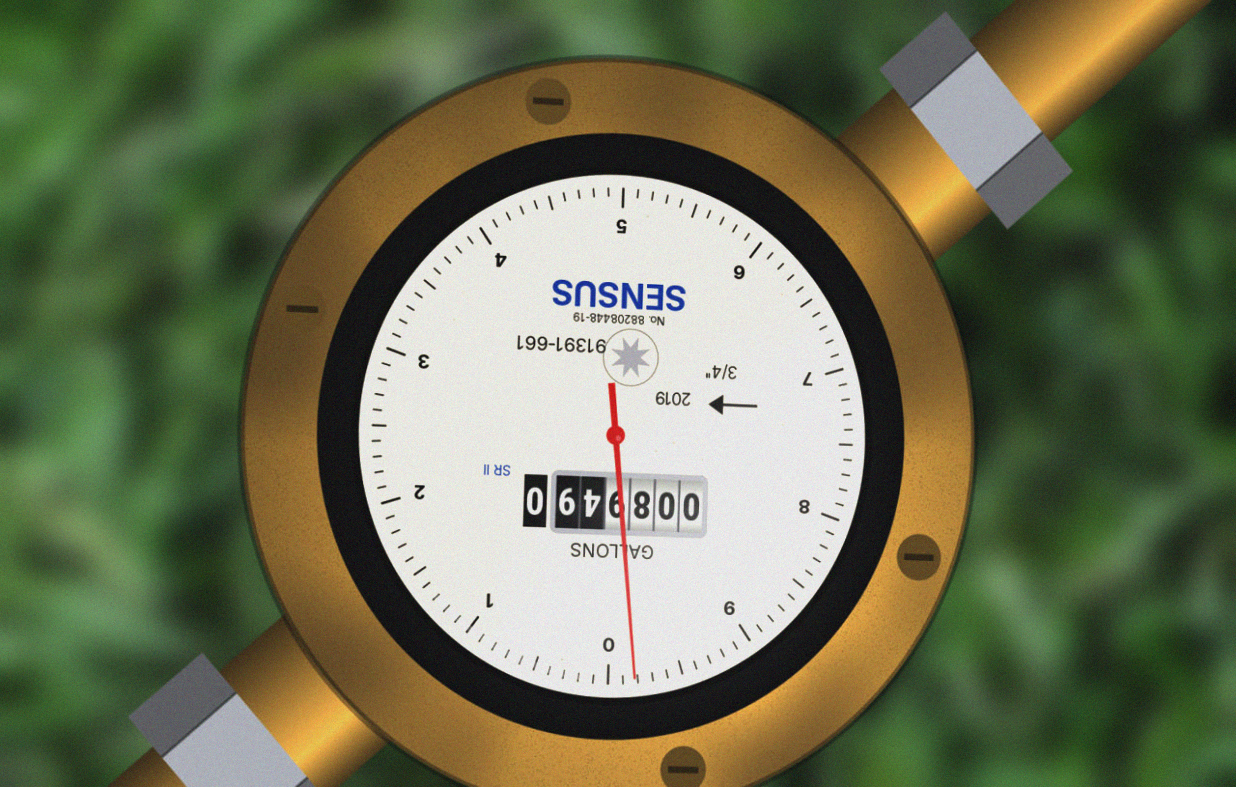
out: 89489.8 gal
